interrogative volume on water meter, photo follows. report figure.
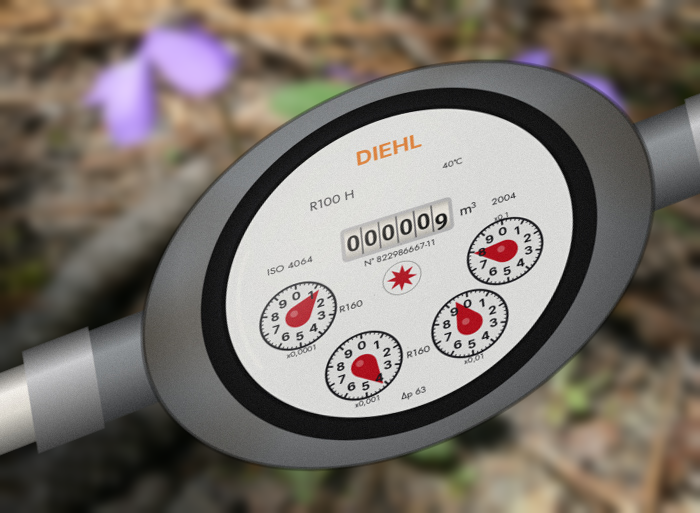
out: 8.7941 m³
